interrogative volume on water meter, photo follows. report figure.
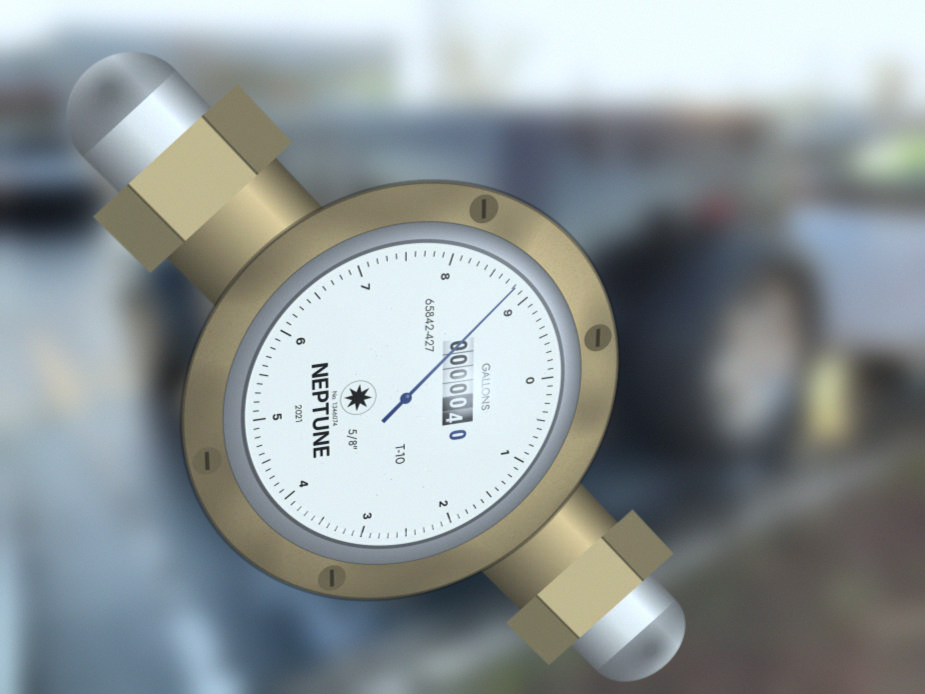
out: 38.8 gal
